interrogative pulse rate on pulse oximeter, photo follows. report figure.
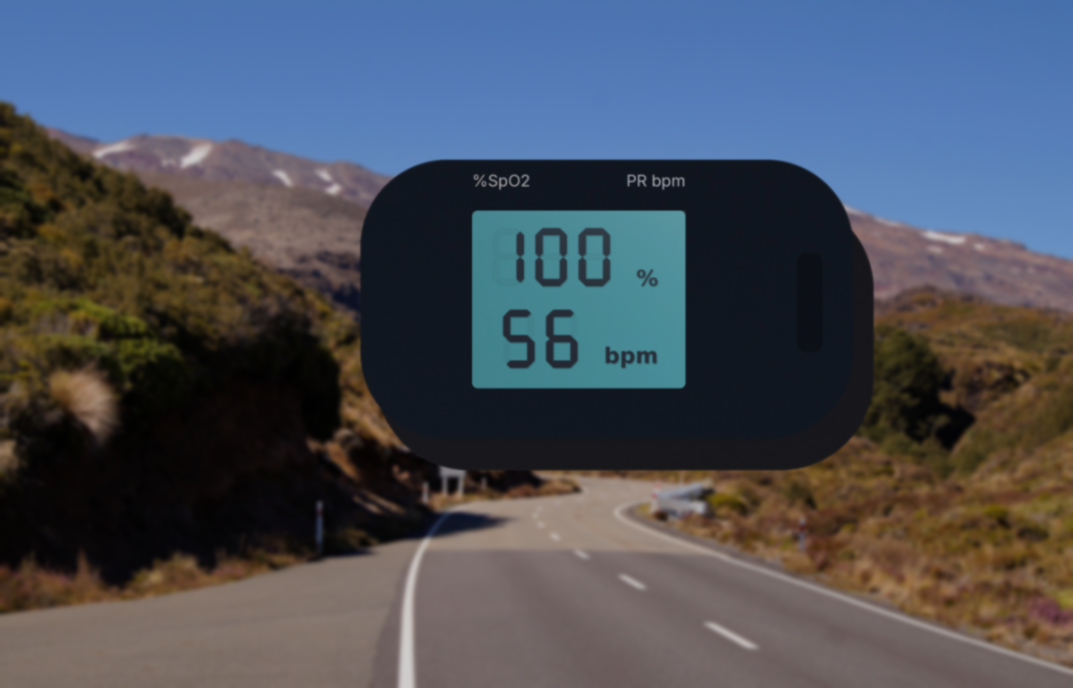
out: 56 bpm
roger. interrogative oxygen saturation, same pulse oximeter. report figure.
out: 100 %
